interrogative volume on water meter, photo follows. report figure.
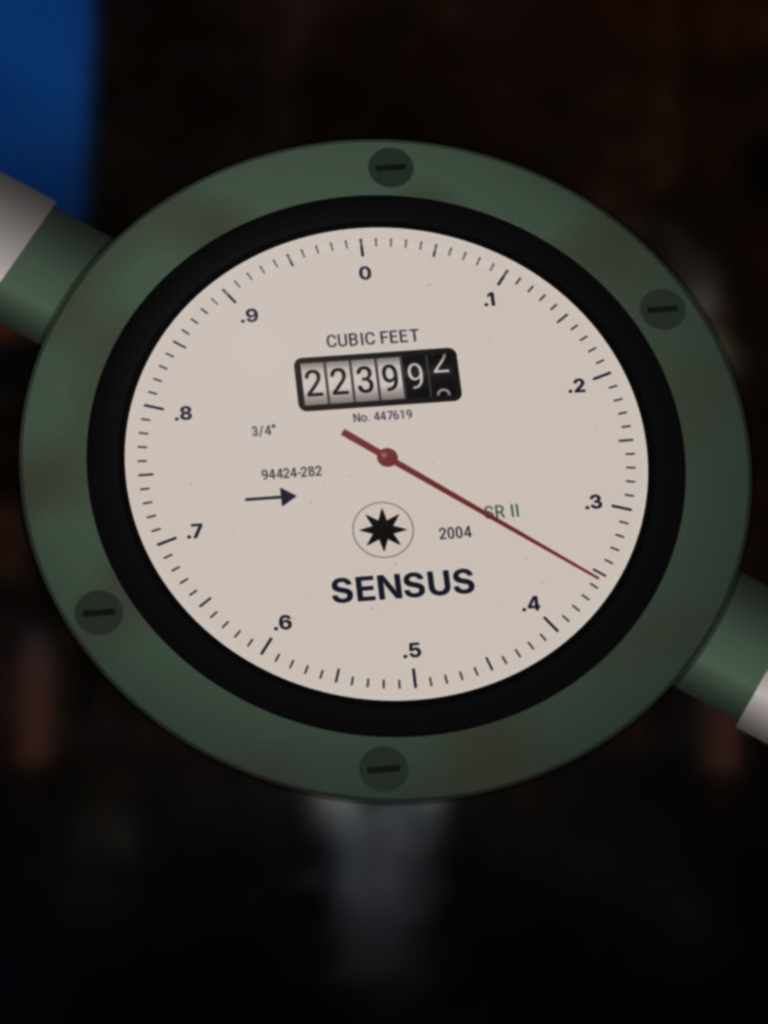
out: 223992.35 ft³
